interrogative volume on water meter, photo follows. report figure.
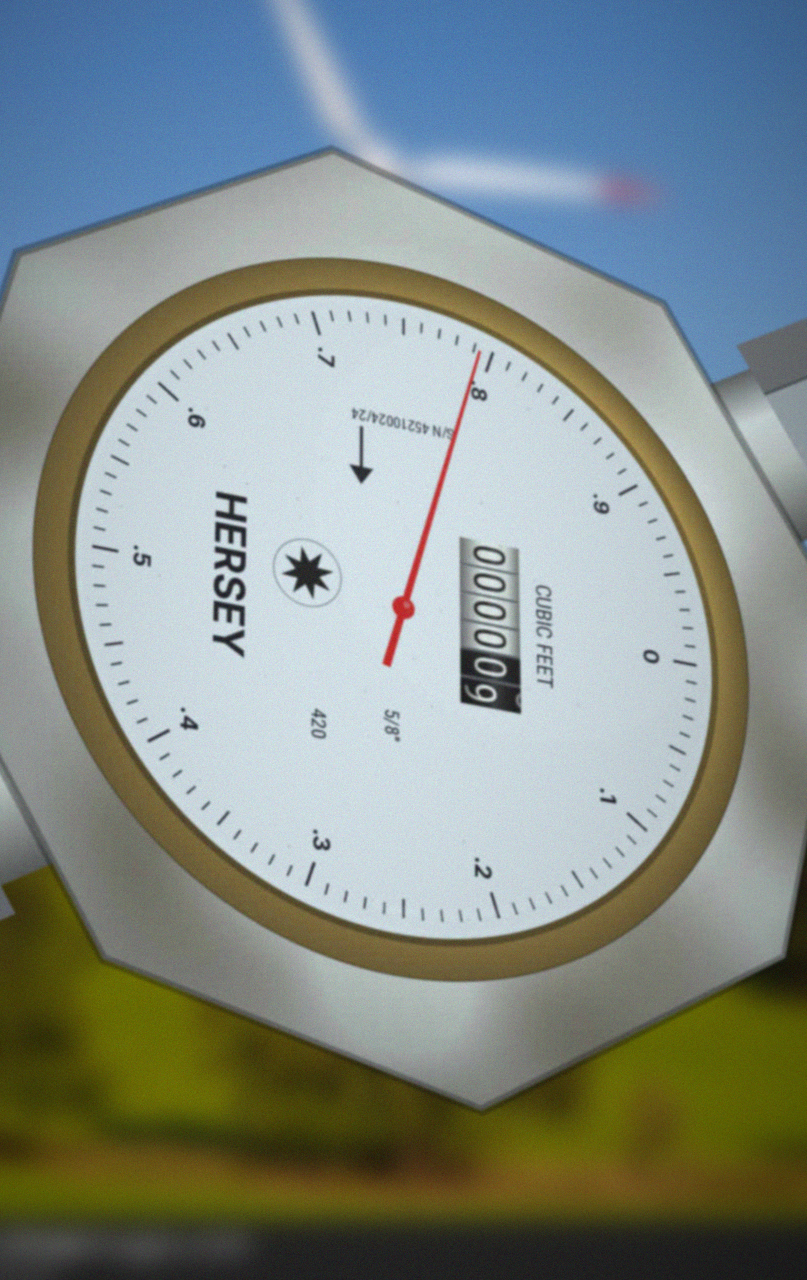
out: 8.79 ft³
